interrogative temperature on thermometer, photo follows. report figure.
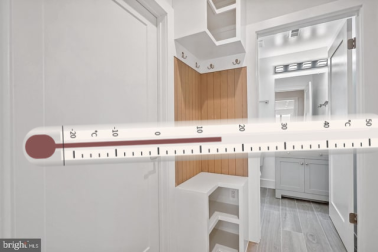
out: 15 °C
